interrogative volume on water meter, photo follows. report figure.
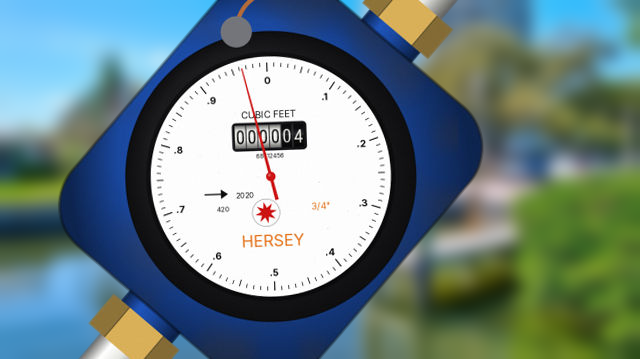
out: 3.96 ft³
